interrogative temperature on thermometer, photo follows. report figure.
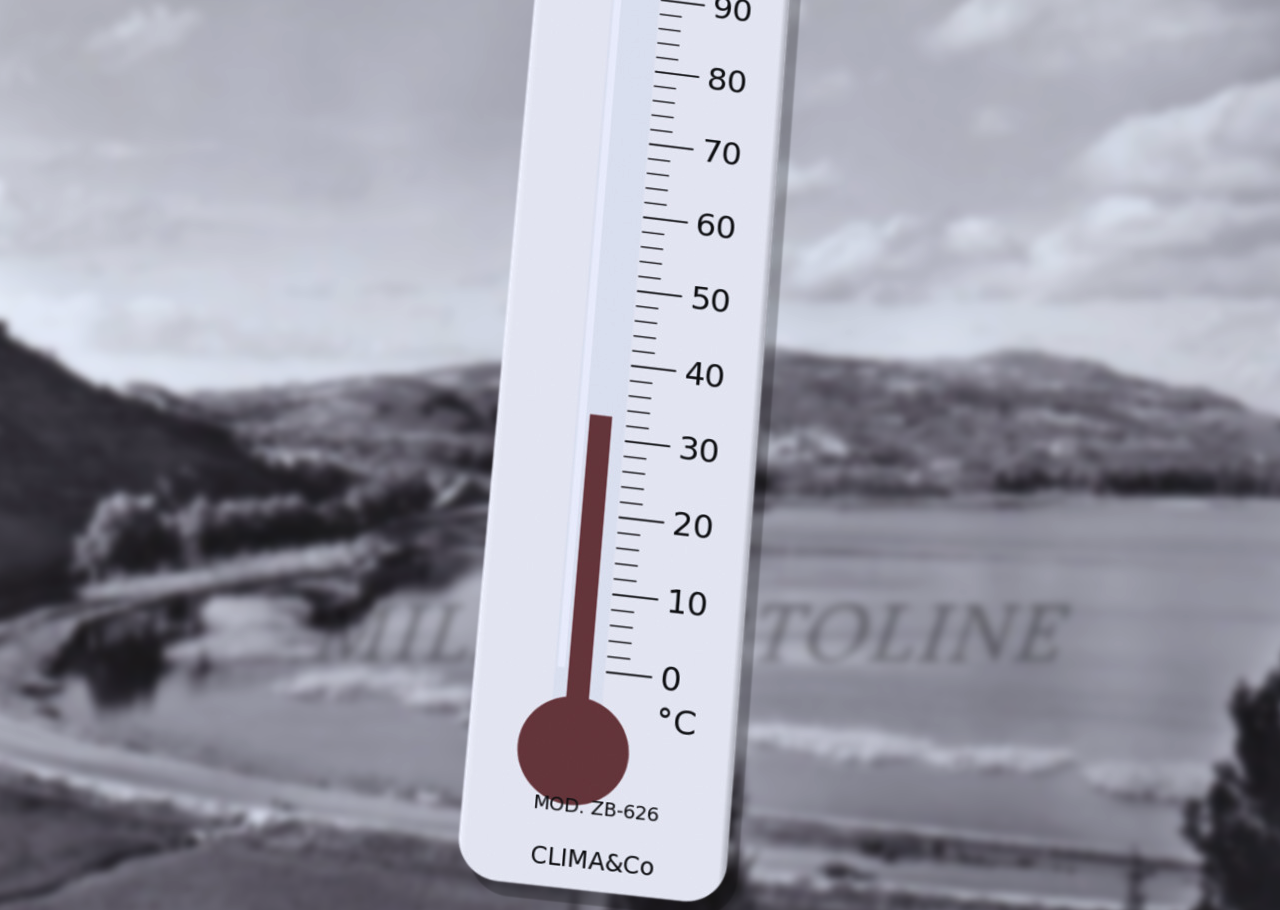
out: 33 °C
